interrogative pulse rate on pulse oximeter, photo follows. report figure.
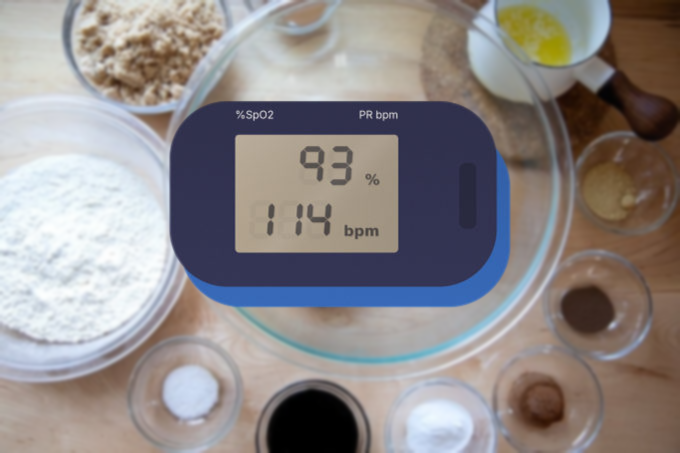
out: 114 bpm
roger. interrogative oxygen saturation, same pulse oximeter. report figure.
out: 93 %
